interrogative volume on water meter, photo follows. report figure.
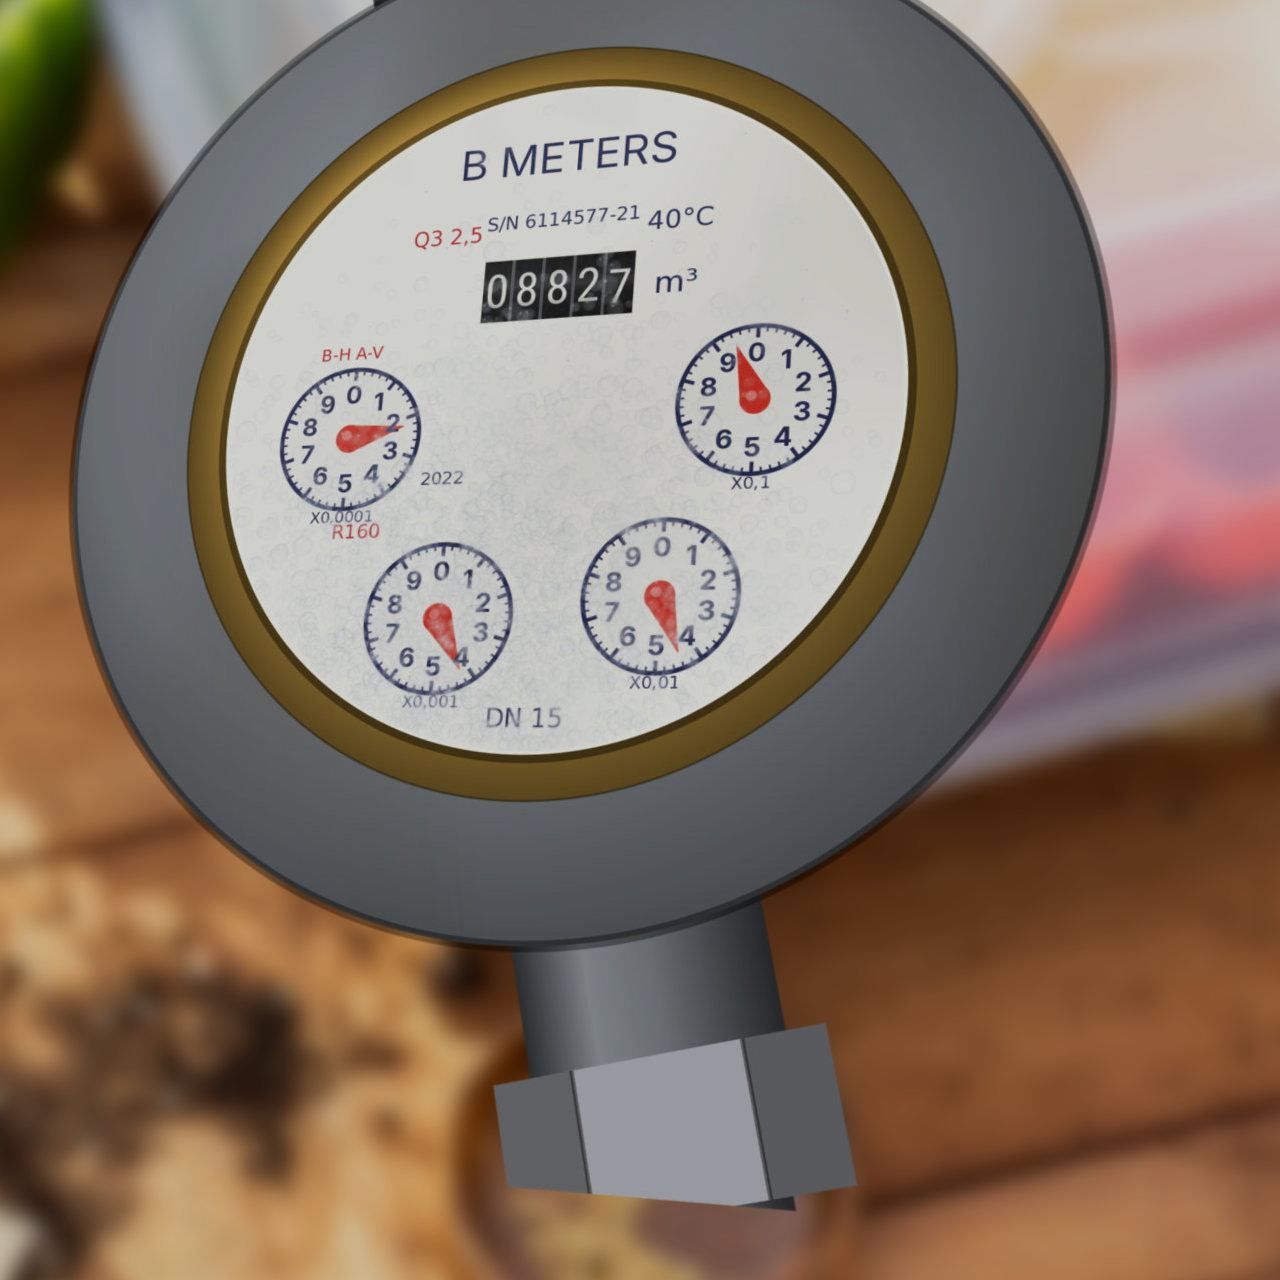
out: 8826.9442 m³
